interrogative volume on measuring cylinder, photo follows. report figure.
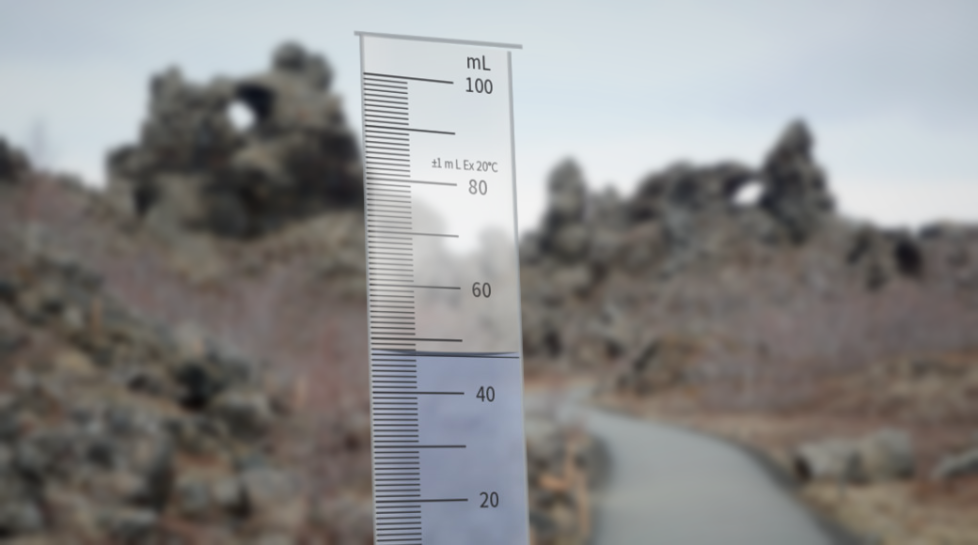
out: 47 mL
